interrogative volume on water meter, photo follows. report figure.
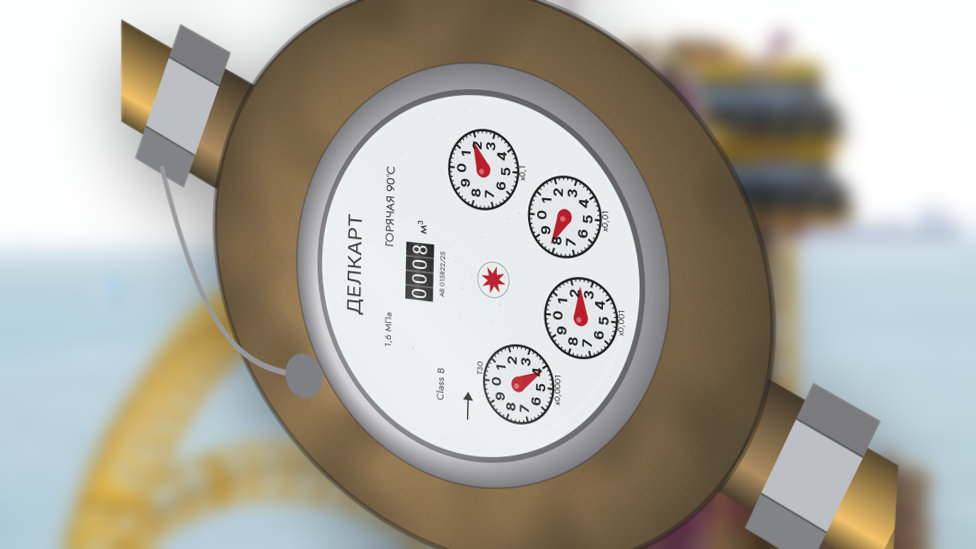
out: 8.1824 m³
